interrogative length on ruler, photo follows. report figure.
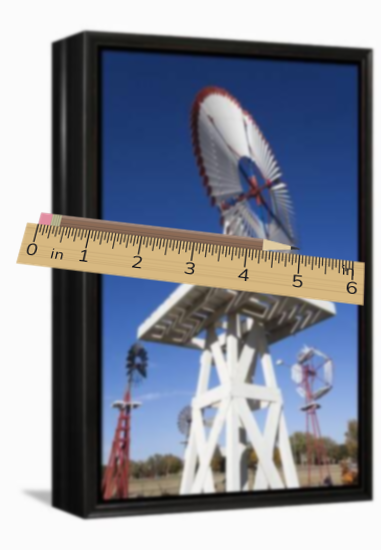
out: 5 in
